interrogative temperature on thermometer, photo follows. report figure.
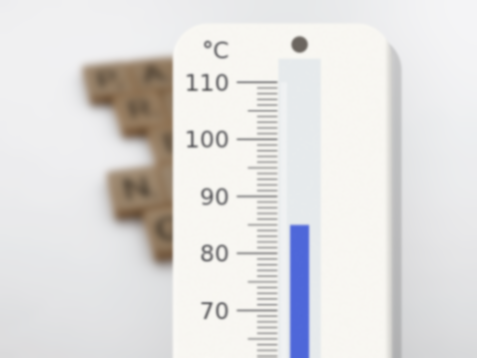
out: 85 °C
